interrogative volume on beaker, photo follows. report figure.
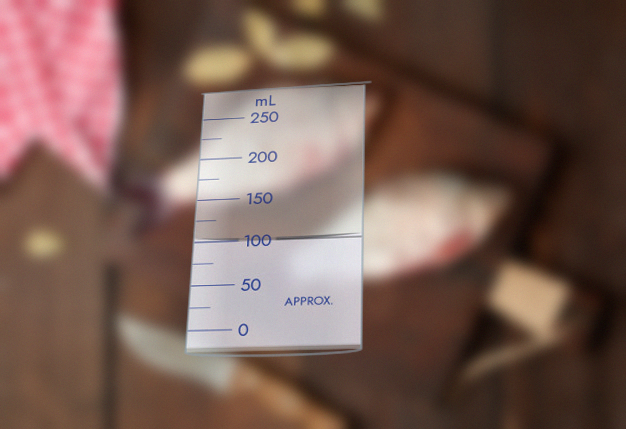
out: 100 mL
